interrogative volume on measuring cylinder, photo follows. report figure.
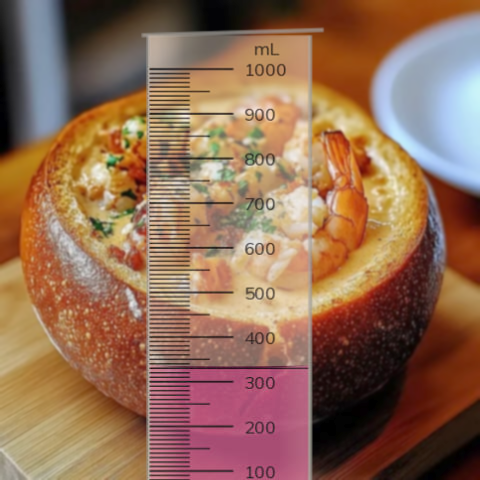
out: 330 mL
